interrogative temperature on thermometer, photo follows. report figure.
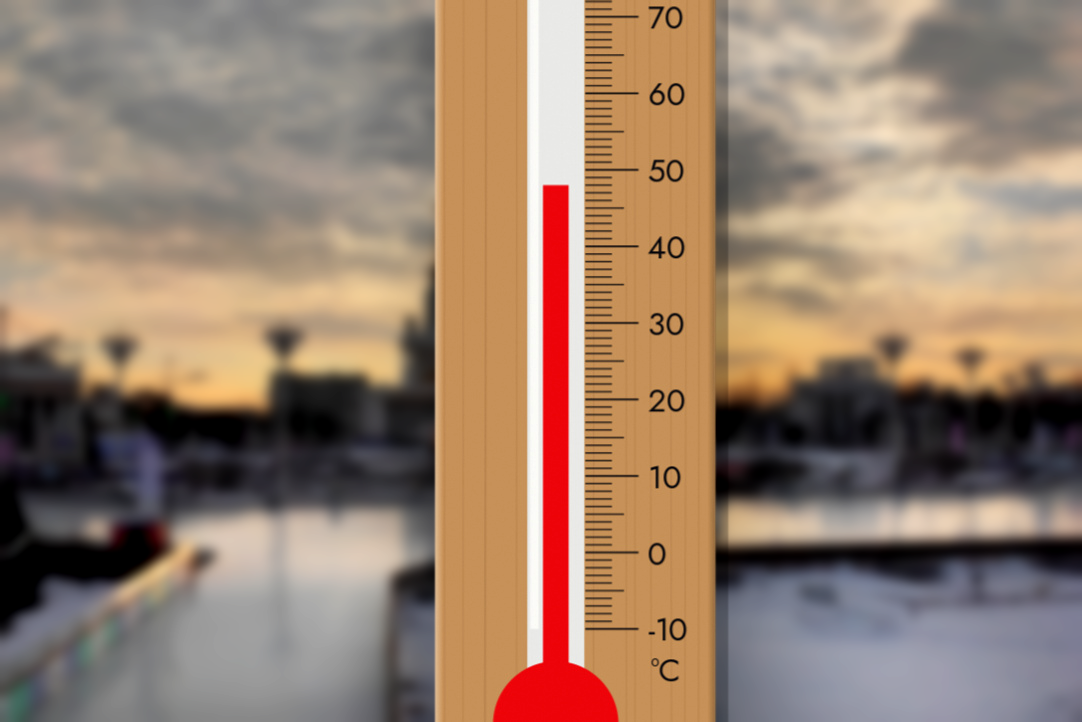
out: 48 °C
